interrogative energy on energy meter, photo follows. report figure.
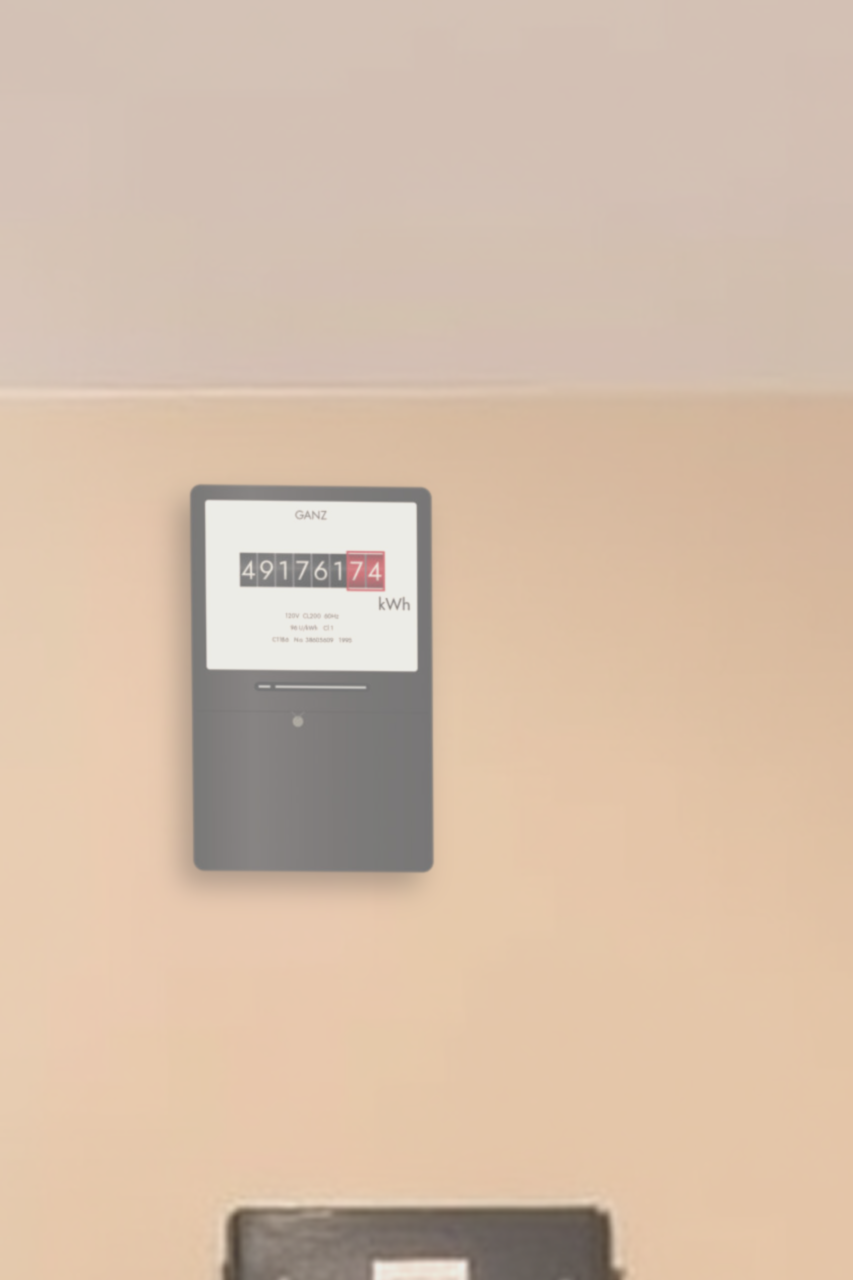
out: 491761.74 kWh
